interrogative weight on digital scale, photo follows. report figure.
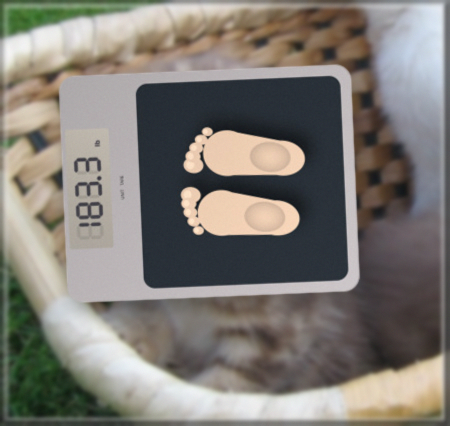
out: 183.3 lb
